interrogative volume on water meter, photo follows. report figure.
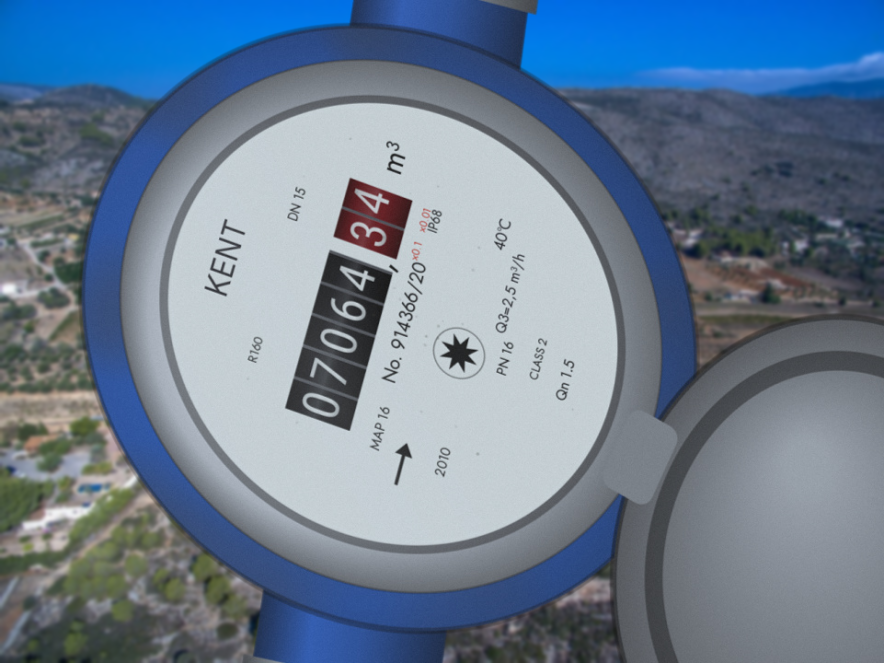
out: 7064.34 m³
